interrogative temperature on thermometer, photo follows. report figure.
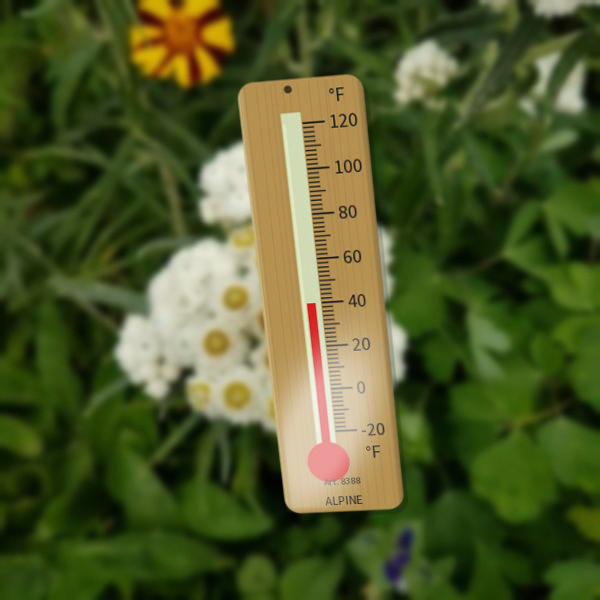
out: 40 °F
